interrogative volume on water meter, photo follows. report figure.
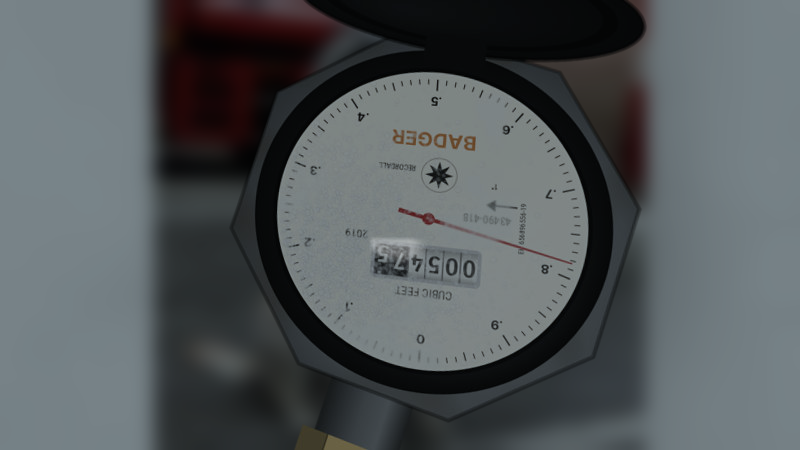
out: 5474.78 ft³
